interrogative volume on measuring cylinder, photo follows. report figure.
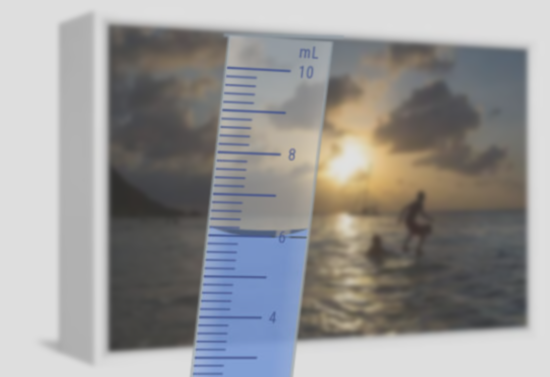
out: 6 mL
